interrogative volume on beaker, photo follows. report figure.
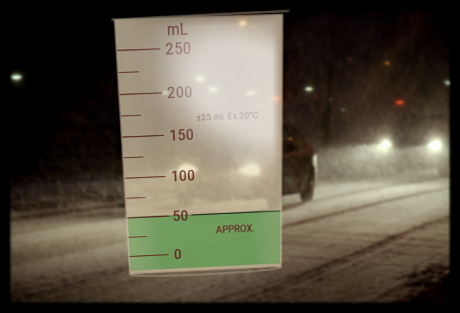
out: 50 mL
